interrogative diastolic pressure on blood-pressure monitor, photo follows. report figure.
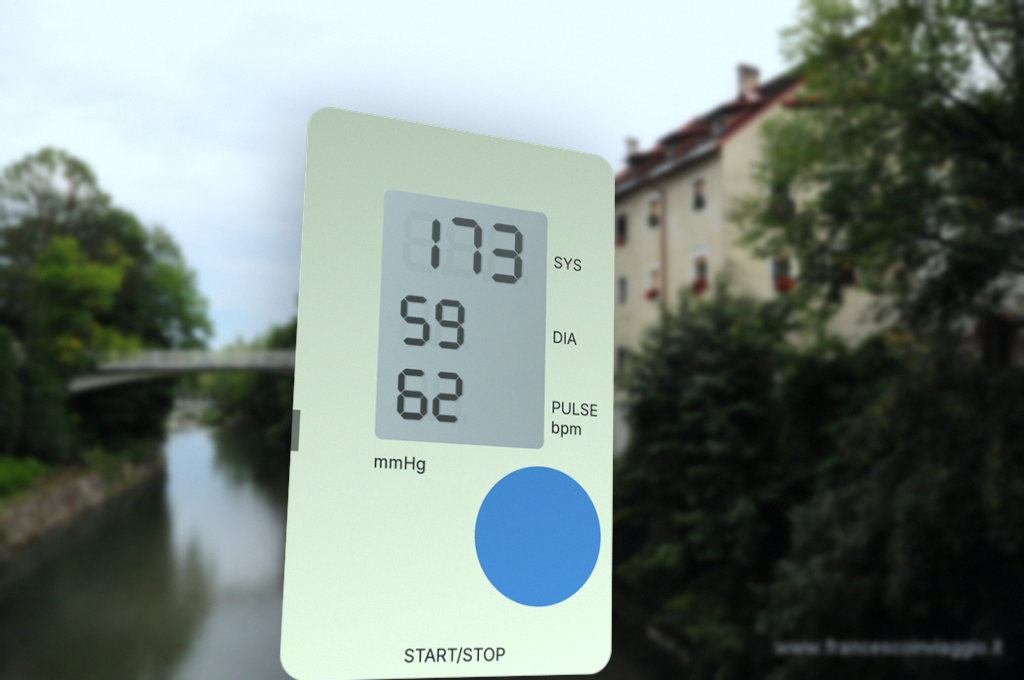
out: 59 mmHg
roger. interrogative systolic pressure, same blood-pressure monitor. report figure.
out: 173 mmHg
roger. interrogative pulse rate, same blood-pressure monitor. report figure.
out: 62 bpm
